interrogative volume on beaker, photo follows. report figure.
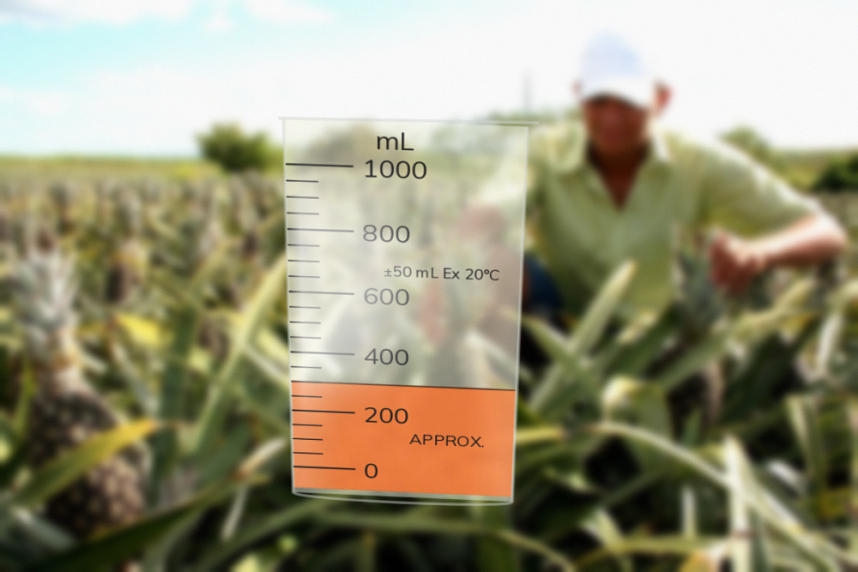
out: 300 mL
